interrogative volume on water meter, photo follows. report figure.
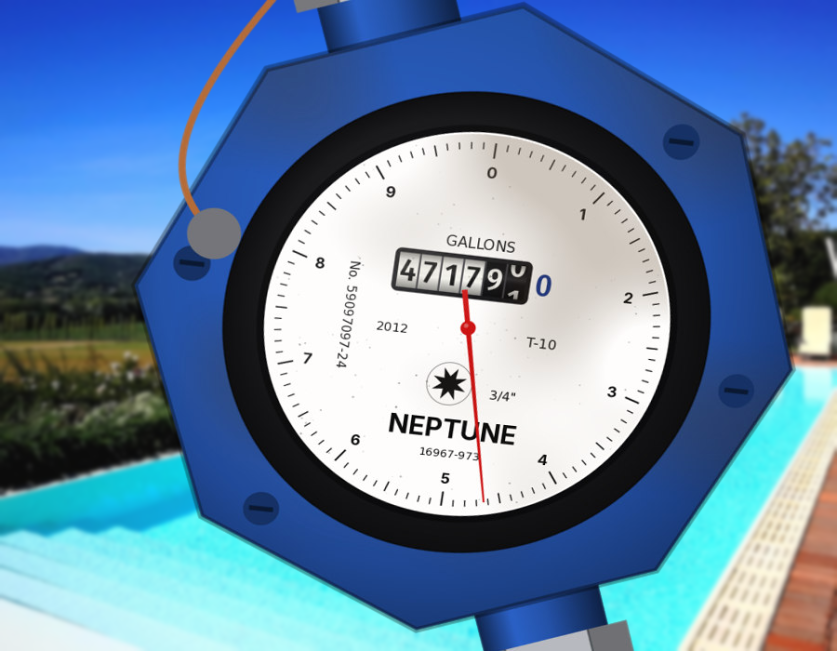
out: 4717904.6 gal
